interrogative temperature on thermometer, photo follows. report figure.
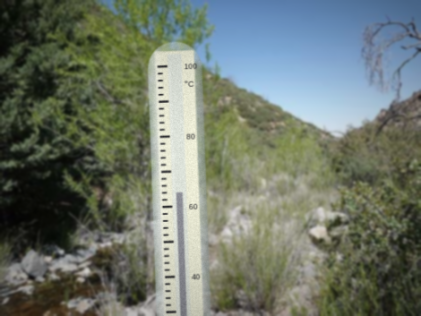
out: 64 °C
